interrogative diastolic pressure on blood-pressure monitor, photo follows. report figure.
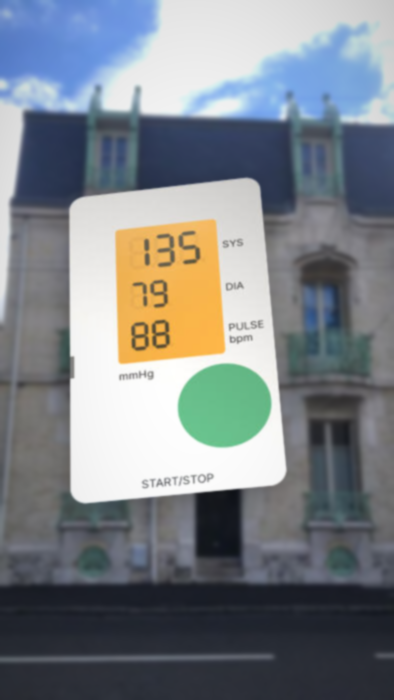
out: 79 mmHg
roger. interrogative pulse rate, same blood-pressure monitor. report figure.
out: 88 bpm
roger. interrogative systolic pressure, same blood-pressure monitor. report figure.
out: 135 mmHg
